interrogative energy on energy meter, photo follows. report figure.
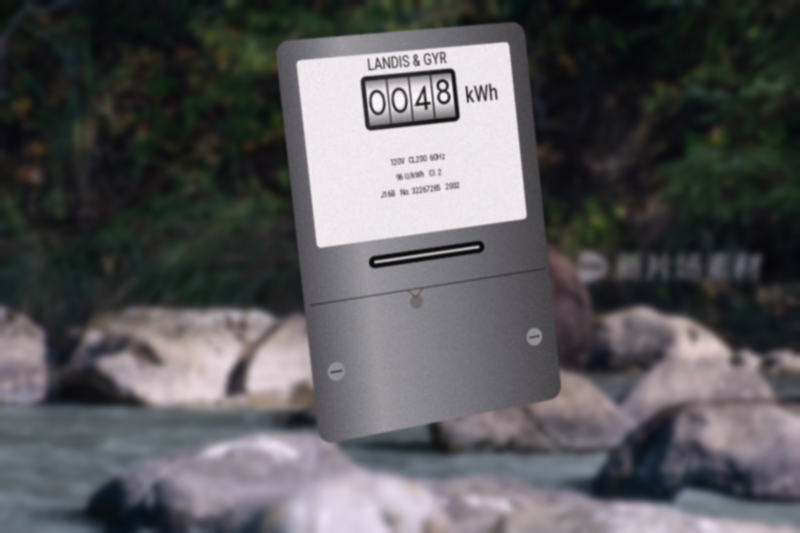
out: 48 kWh
